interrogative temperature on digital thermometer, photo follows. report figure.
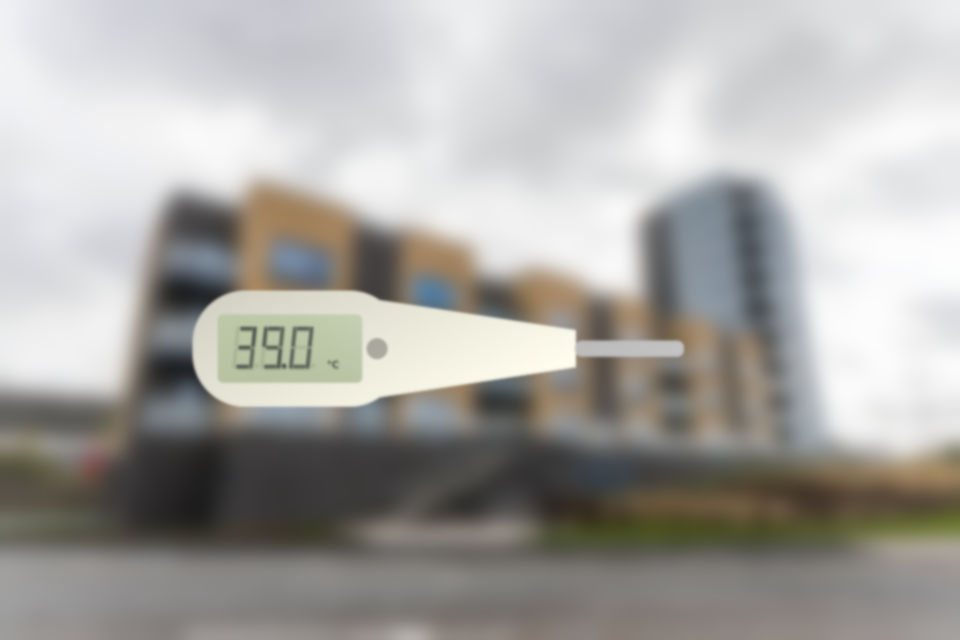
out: 39.0 °C
